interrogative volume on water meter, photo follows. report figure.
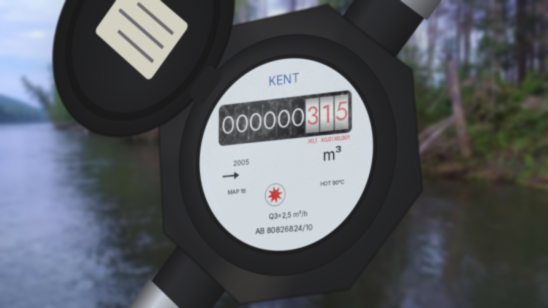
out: 0.315 m³
